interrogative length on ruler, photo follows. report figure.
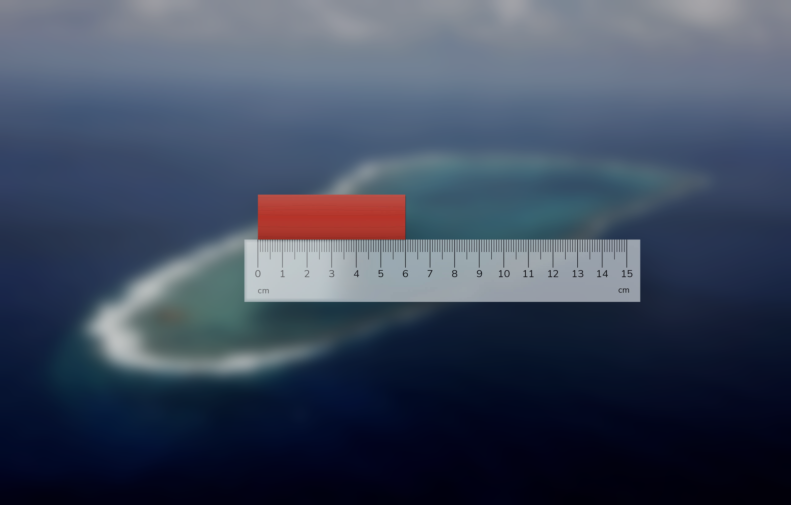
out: 6 cm
